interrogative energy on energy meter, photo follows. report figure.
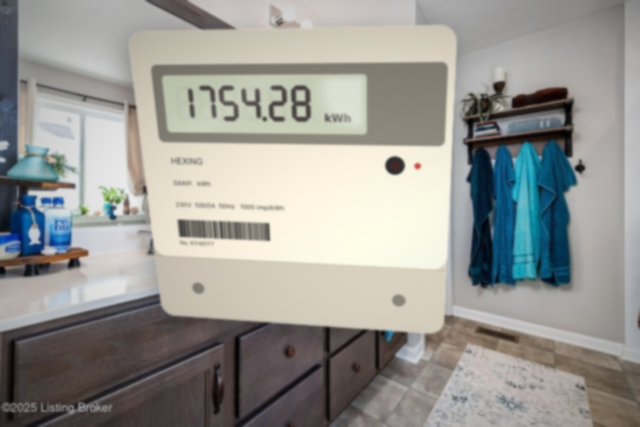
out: 1754.28 kWh
